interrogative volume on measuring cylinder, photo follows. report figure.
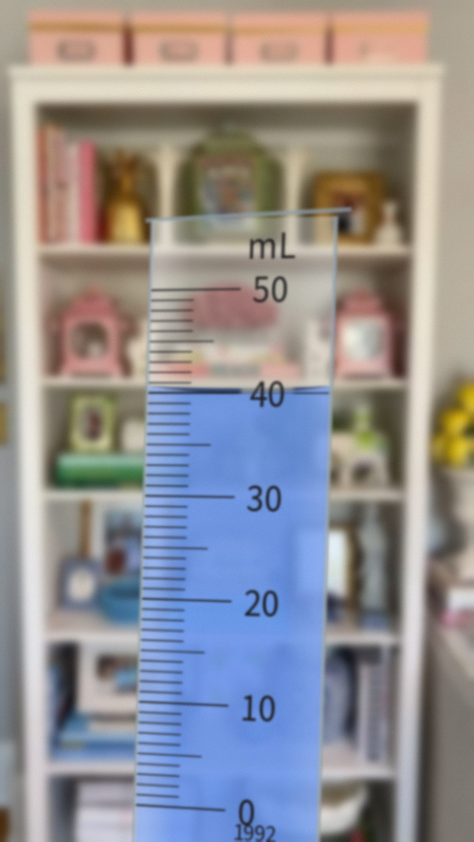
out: 40 mL
